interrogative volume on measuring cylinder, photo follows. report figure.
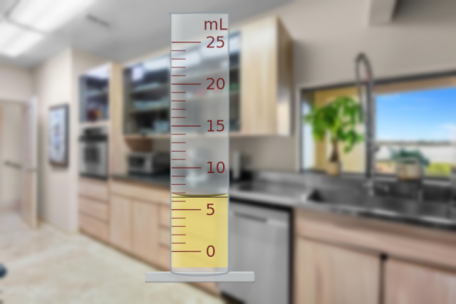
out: 6.5 mL
